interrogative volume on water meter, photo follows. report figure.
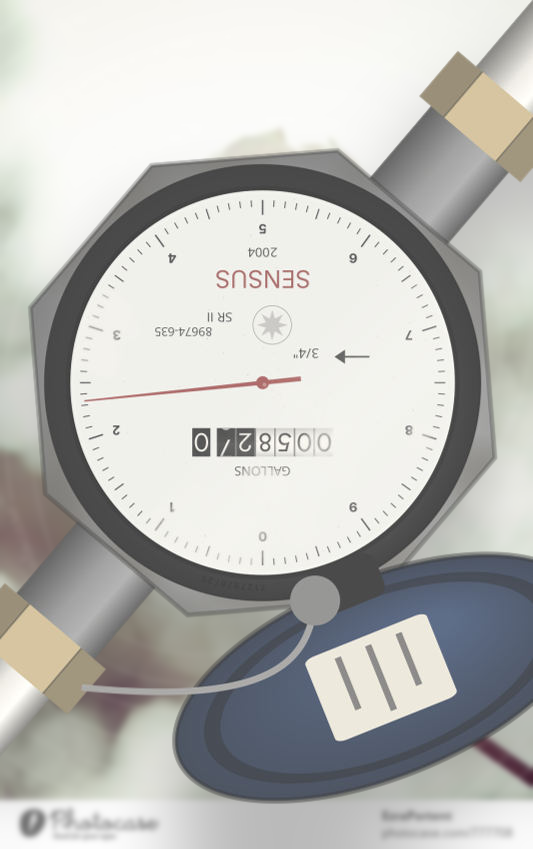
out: 58272.3 gal
